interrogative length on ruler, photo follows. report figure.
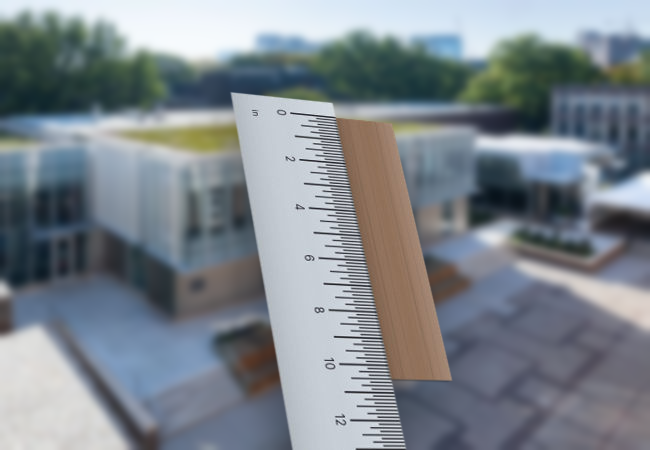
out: 10.5 in
